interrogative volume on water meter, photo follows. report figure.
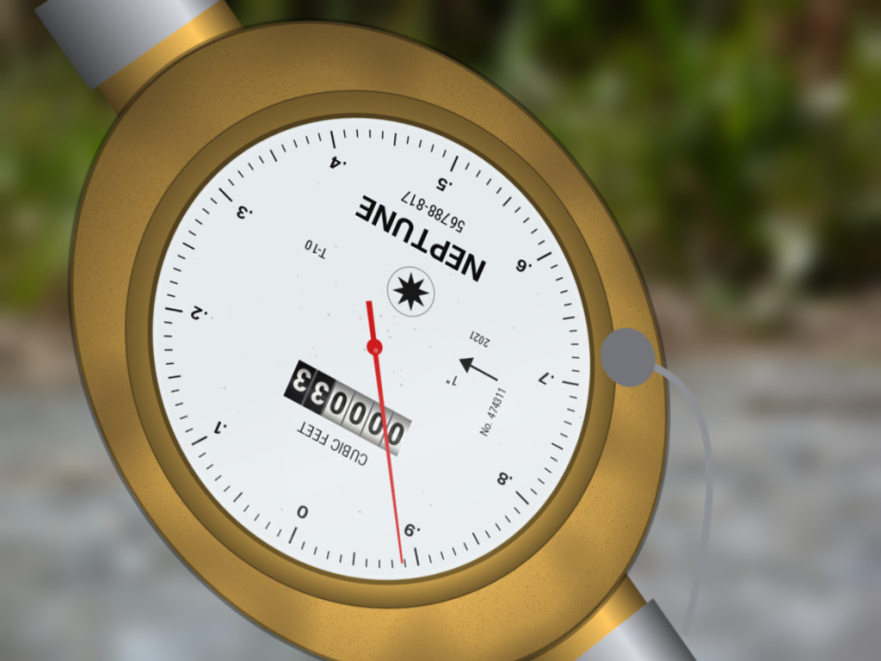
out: 32.91 ft³
